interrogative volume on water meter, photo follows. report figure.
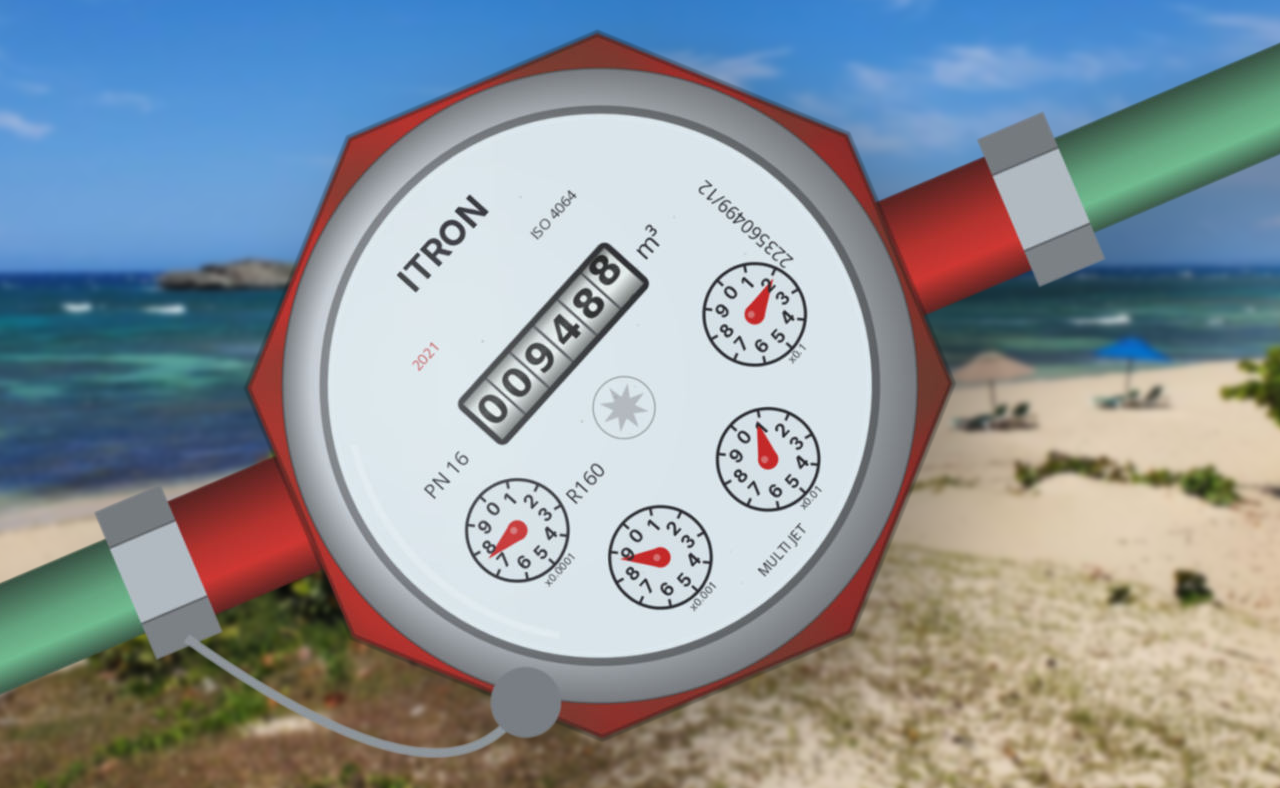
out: 9488.2087 m³
